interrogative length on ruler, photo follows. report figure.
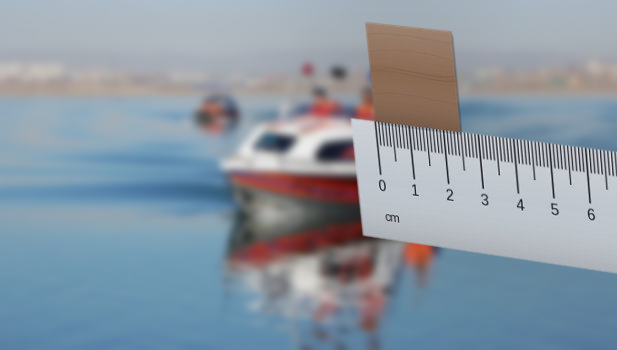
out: 2.5 cm
